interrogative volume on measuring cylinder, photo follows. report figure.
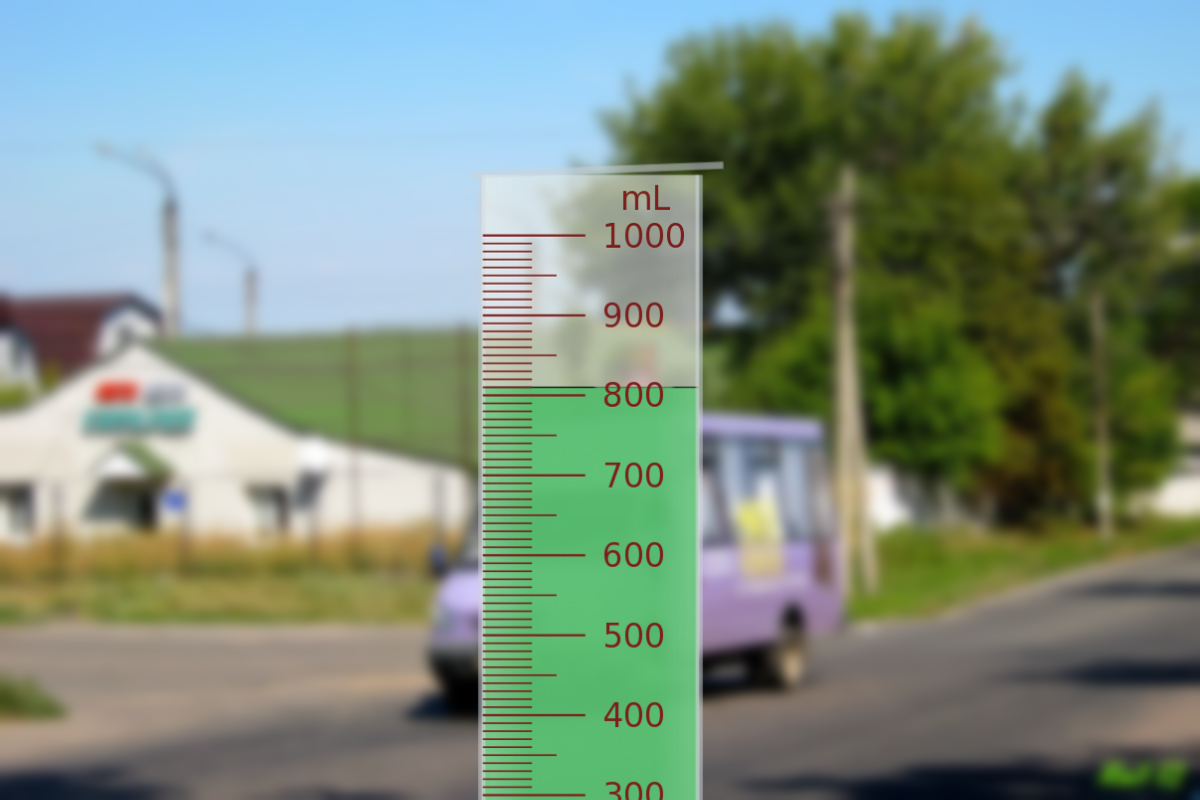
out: 810 mL
